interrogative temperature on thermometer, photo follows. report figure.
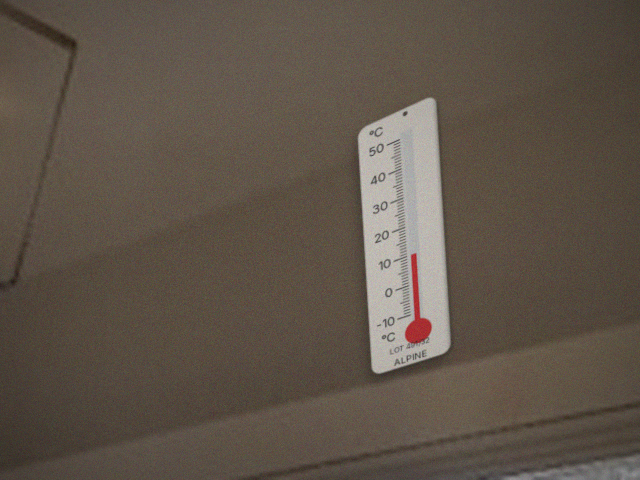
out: 10 °C
